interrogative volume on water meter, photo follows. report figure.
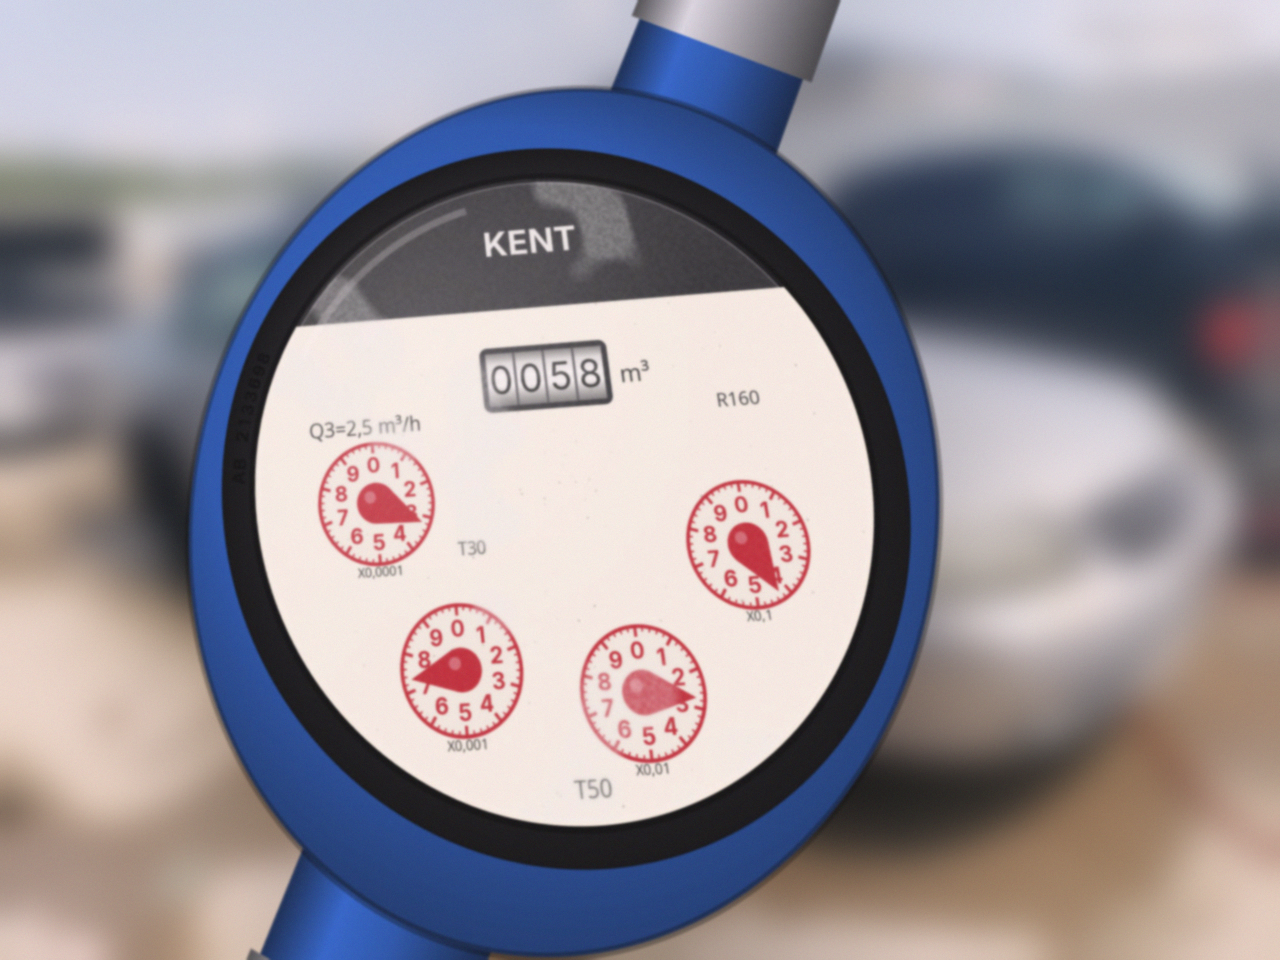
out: 58.4273 m³
